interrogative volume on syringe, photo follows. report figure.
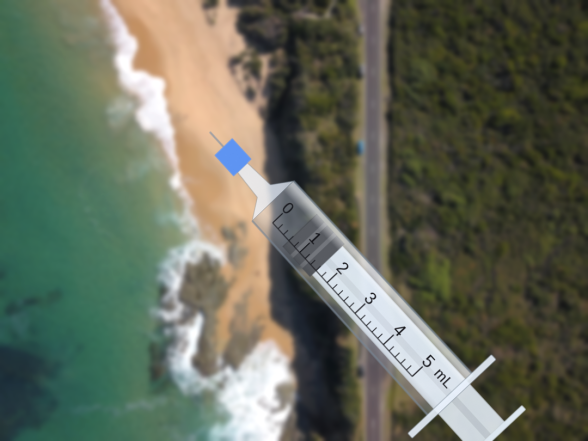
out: 0.6 mL
